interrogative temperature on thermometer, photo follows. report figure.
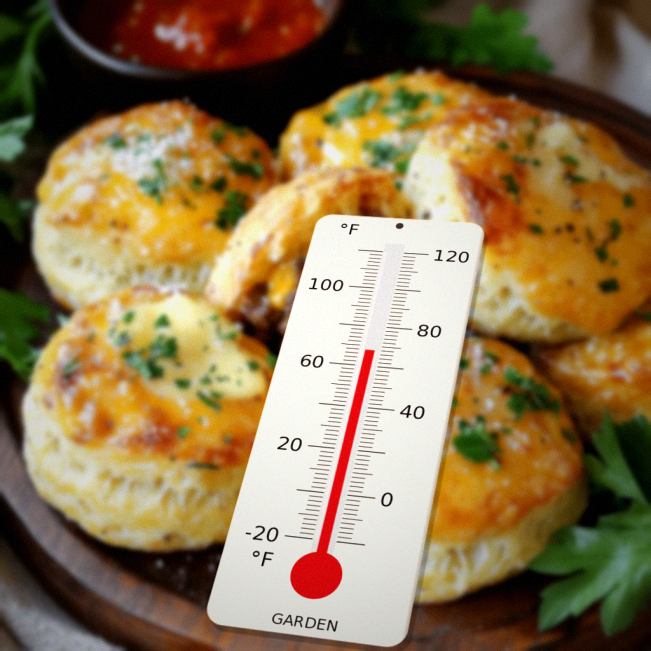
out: 68 °F
